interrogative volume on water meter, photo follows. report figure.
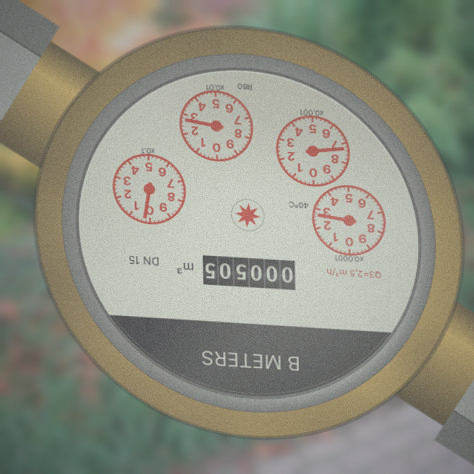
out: 505.0272 m³
